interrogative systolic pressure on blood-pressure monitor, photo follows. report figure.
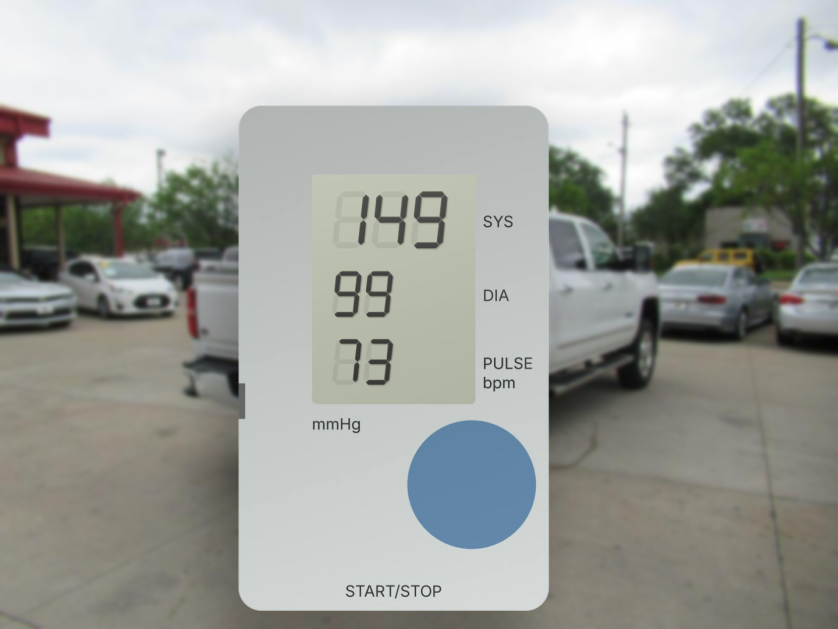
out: 149 mmHg
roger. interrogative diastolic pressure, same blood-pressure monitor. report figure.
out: 99 mmHg
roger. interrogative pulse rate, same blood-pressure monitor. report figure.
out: 73 bpm
